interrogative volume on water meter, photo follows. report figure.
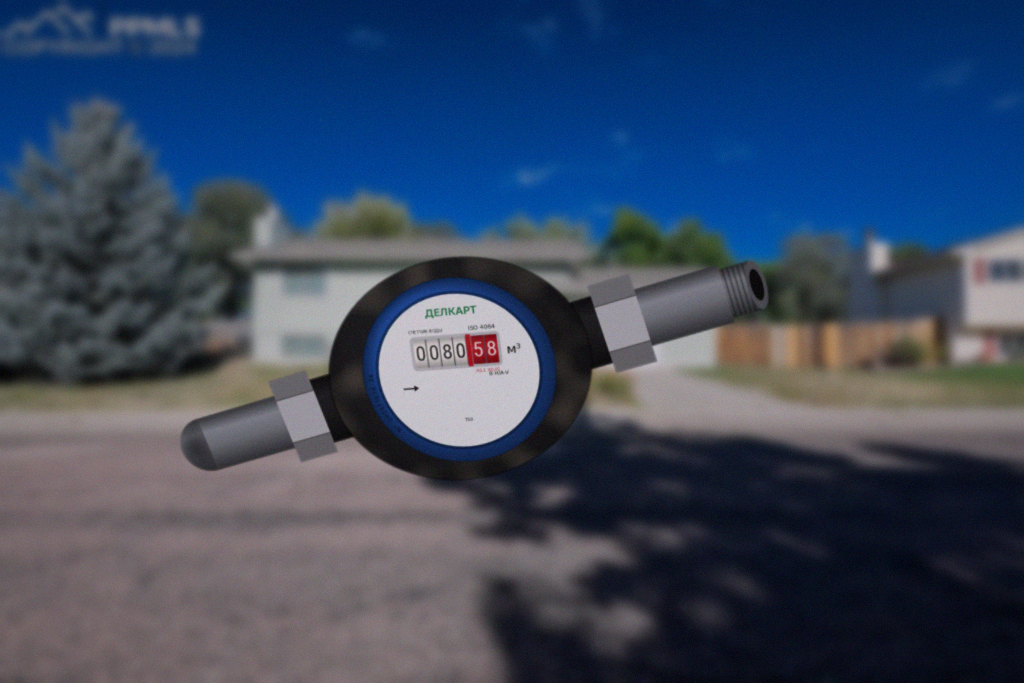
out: 80.58 m³
